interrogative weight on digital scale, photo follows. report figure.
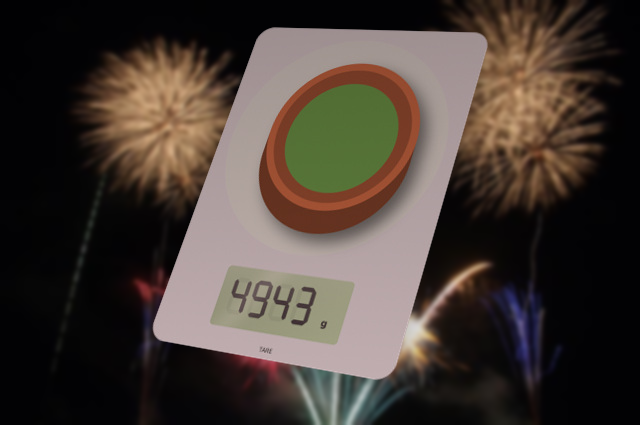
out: 4943 g
